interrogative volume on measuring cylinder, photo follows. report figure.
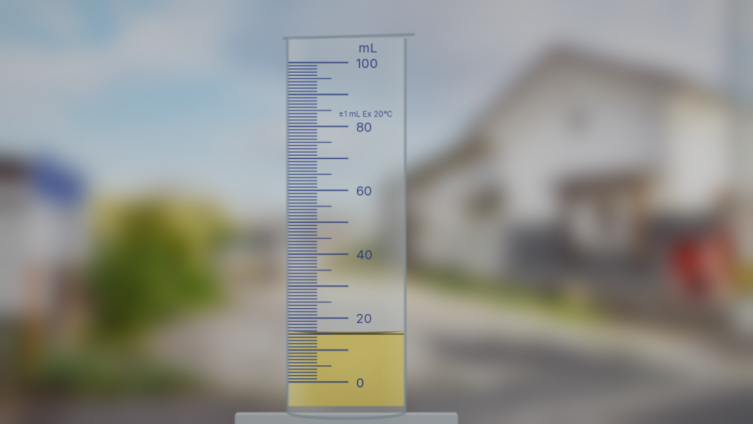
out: 15 mL
